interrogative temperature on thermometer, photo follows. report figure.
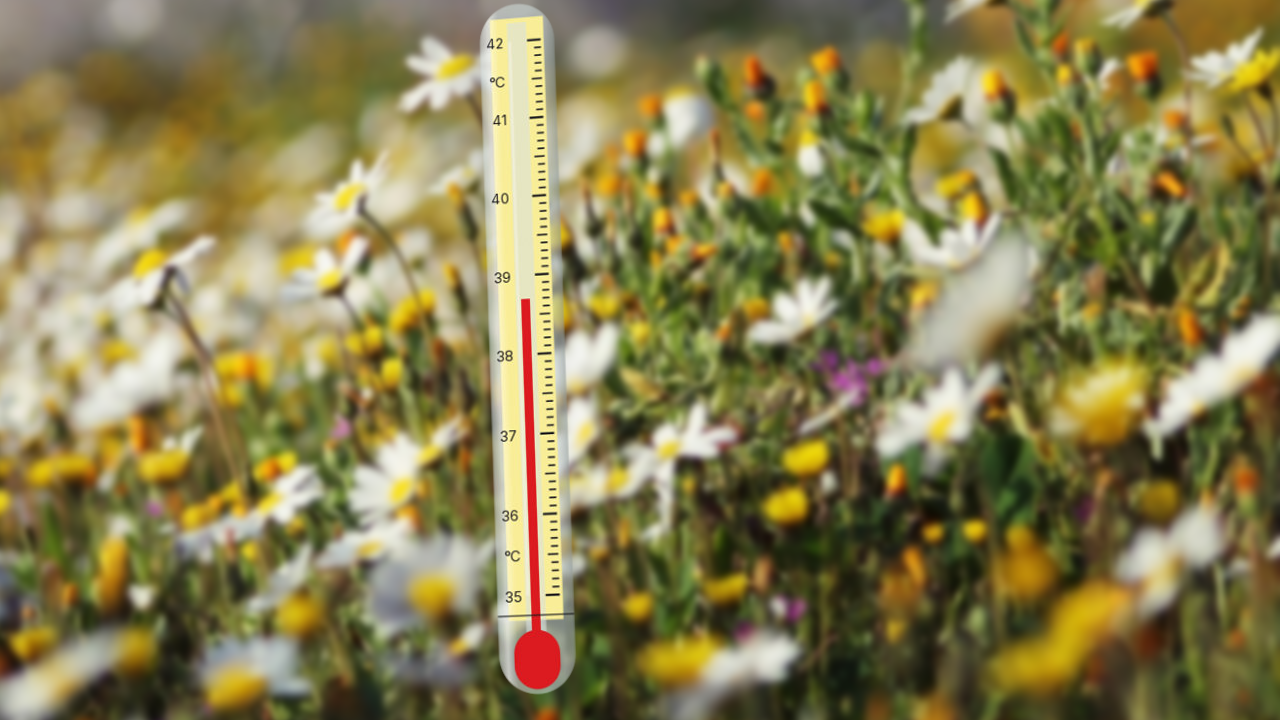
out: 38.7 °C
